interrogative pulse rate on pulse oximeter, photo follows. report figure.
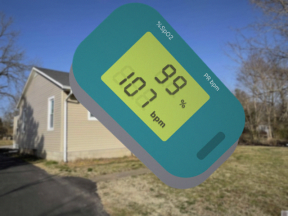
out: 107 bpm
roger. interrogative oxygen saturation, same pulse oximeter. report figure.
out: 99 %
